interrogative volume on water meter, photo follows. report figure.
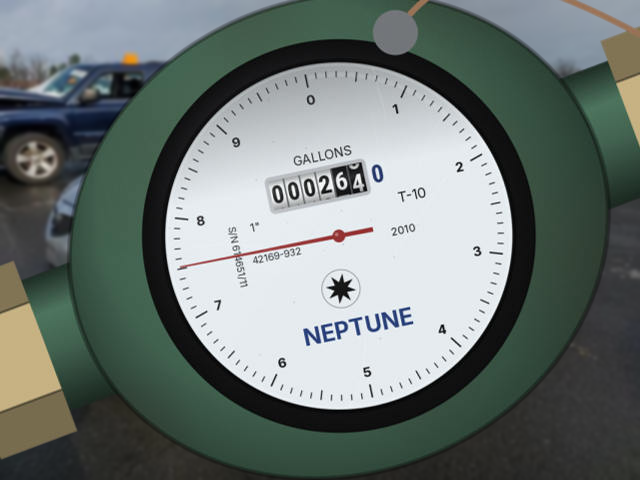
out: 2637.5 gal
